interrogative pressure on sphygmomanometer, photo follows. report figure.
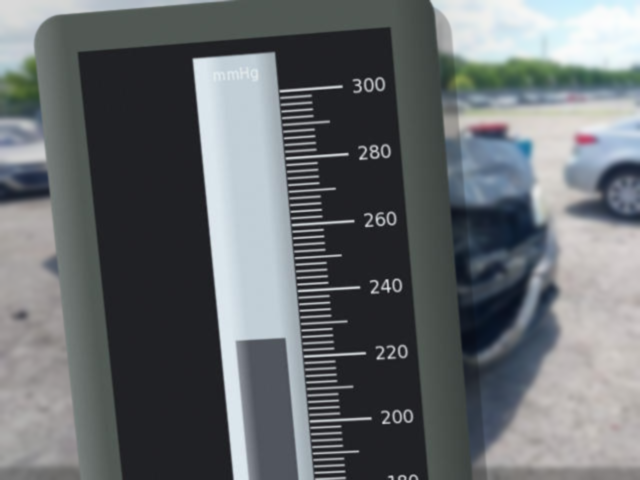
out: 226 mmHg
